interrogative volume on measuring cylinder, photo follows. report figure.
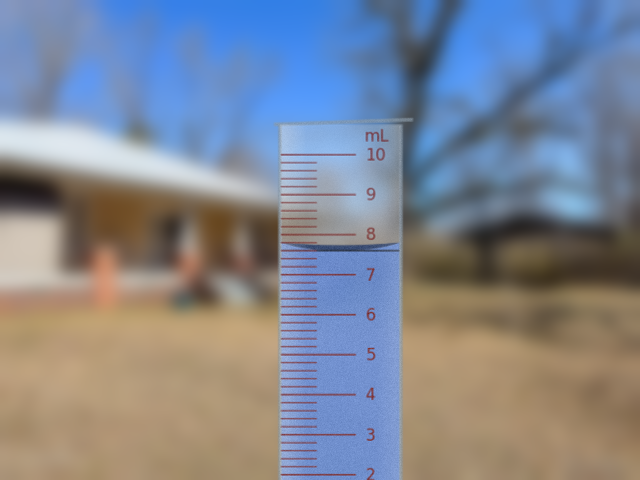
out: 7.6 mL
